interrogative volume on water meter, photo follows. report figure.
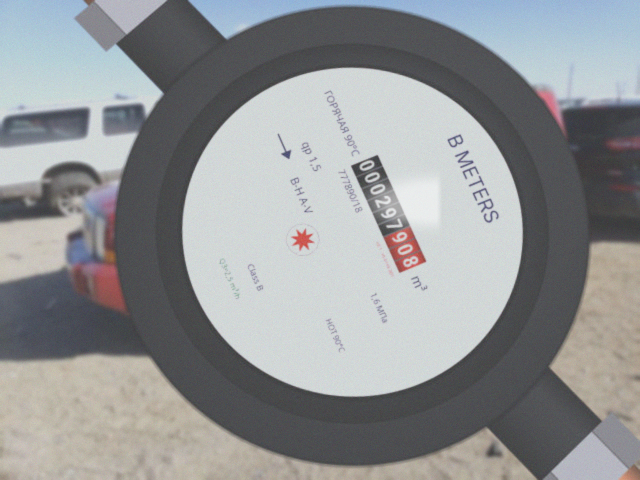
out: 297.908 m³
